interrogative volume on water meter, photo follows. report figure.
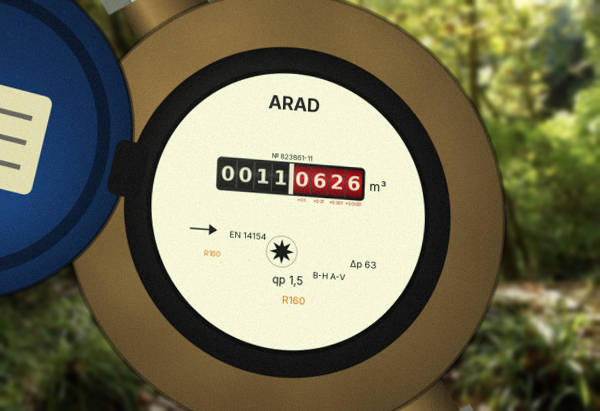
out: 11.0626 m³
